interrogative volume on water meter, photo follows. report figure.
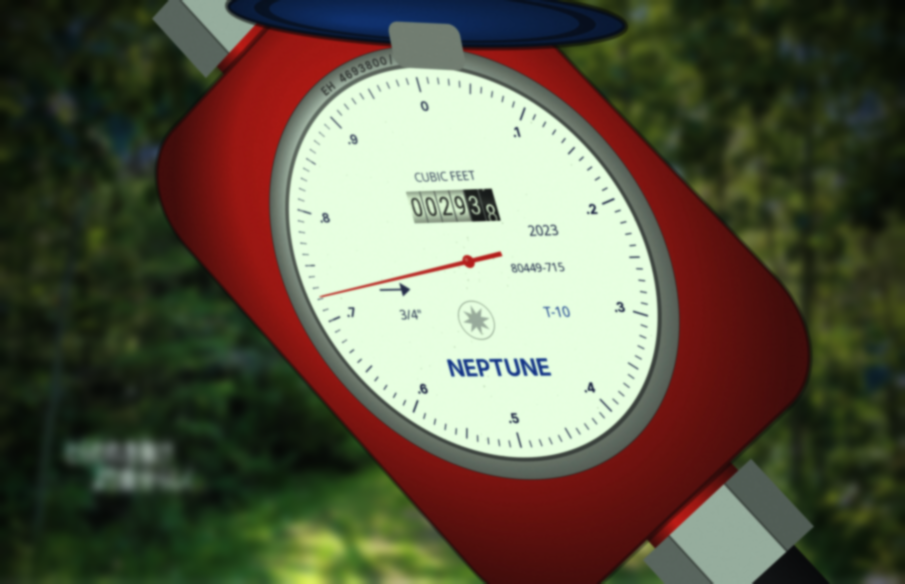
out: 2937.72 ft³
